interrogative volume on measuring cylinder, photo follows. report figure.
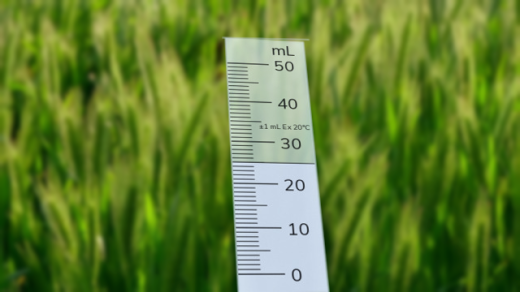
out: 25 mL
